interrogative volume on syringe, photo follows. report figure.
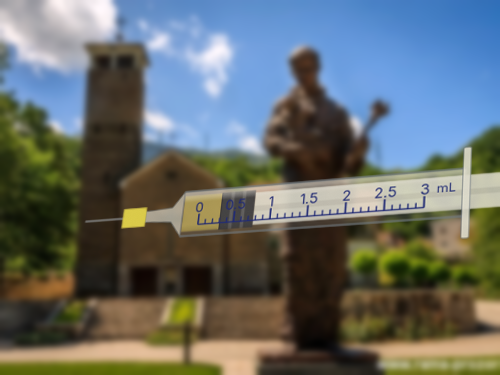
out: 0.3 mL
